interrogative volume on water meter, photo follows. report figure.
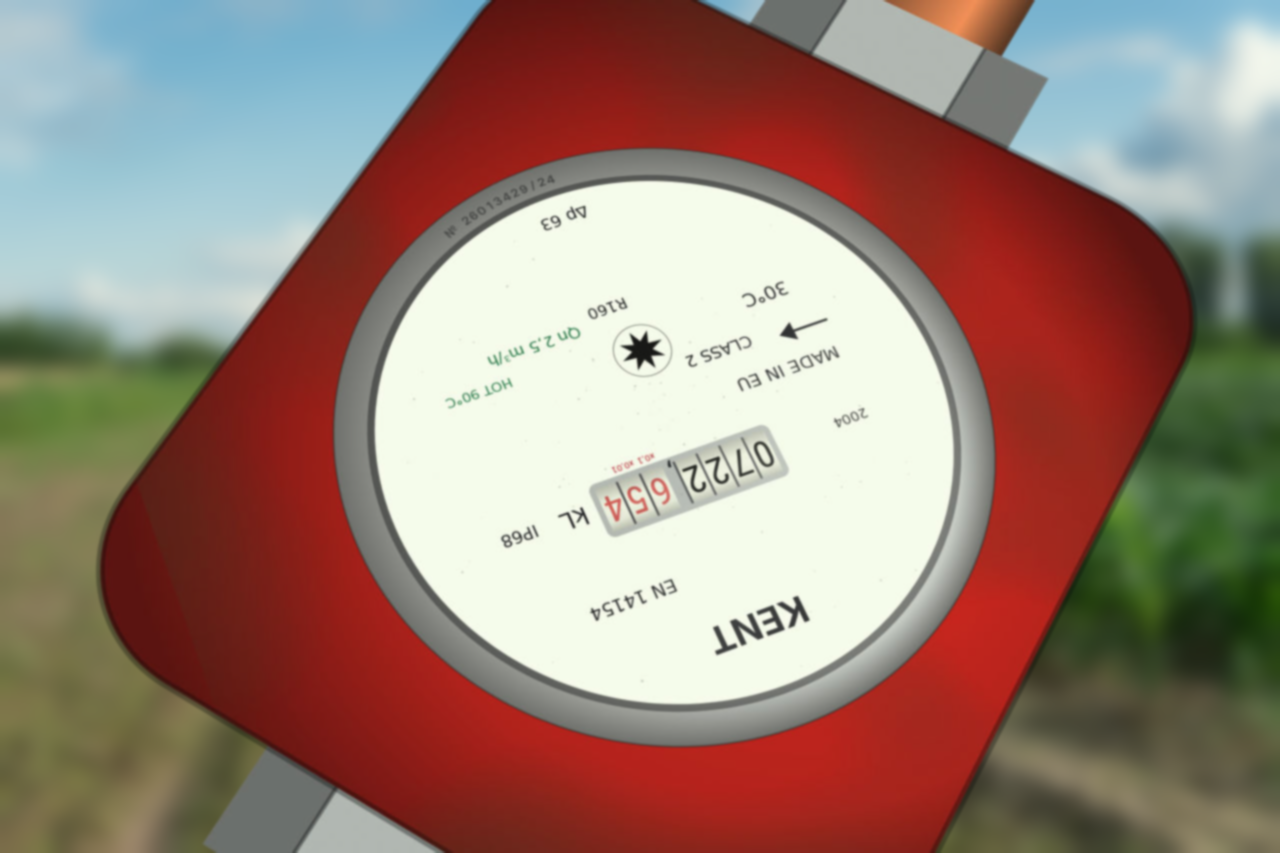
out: 722.654 kL
